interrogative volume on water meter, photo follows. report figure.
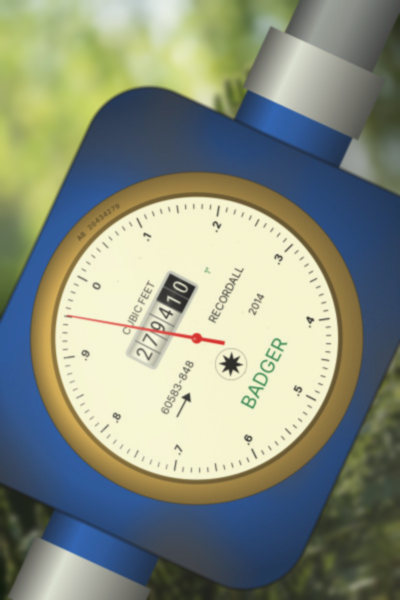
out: 279409.95 ft³
